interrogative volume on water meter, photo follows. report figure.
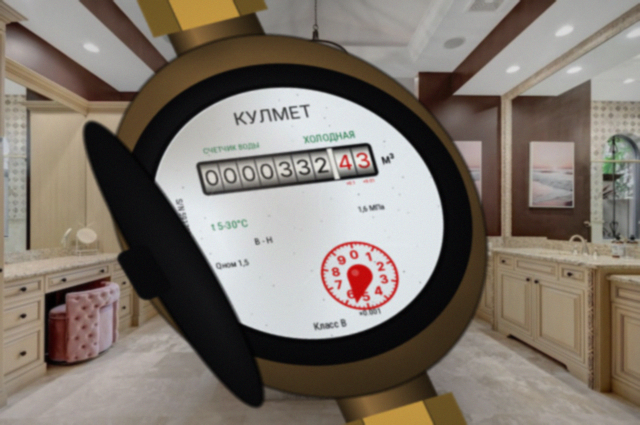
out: 332.435 m³
